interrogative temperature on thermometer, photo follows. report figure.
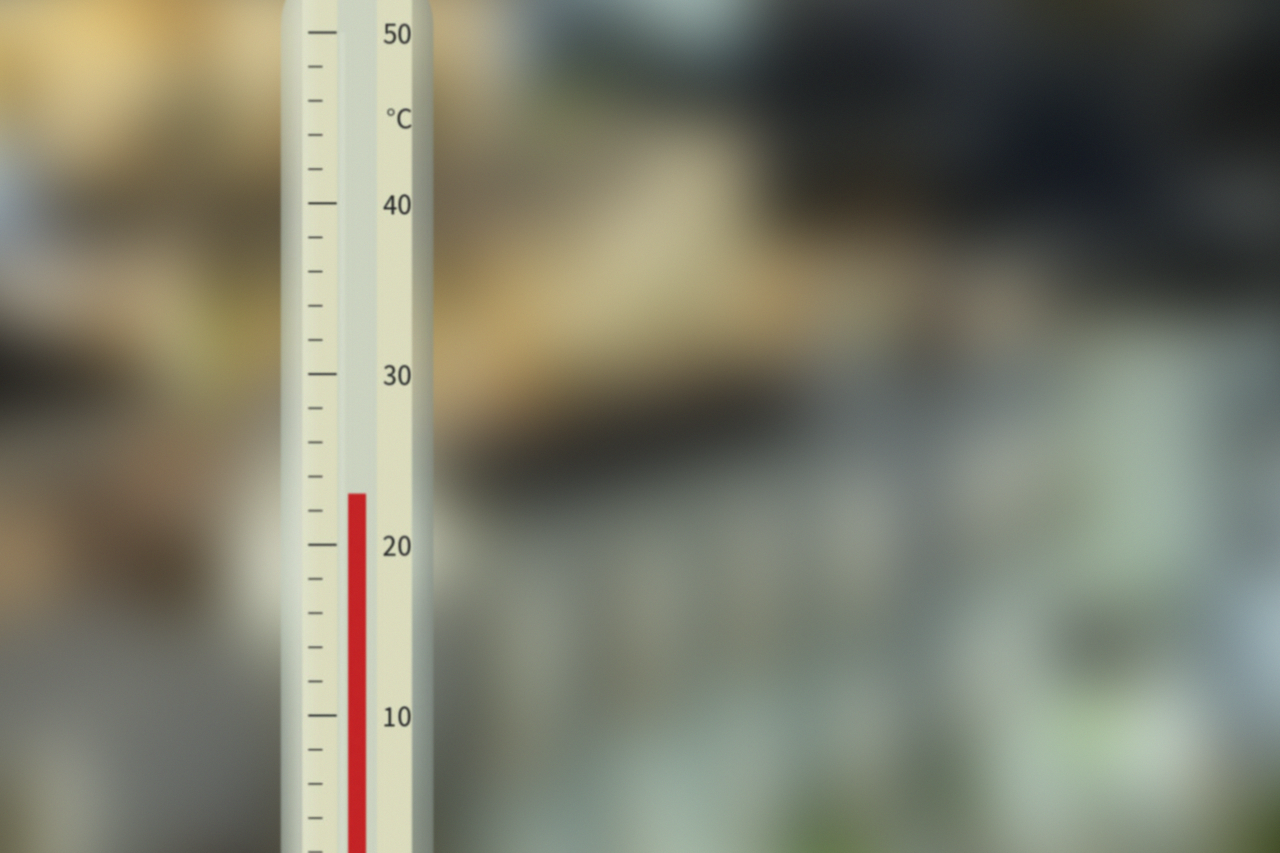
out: 23 °C
